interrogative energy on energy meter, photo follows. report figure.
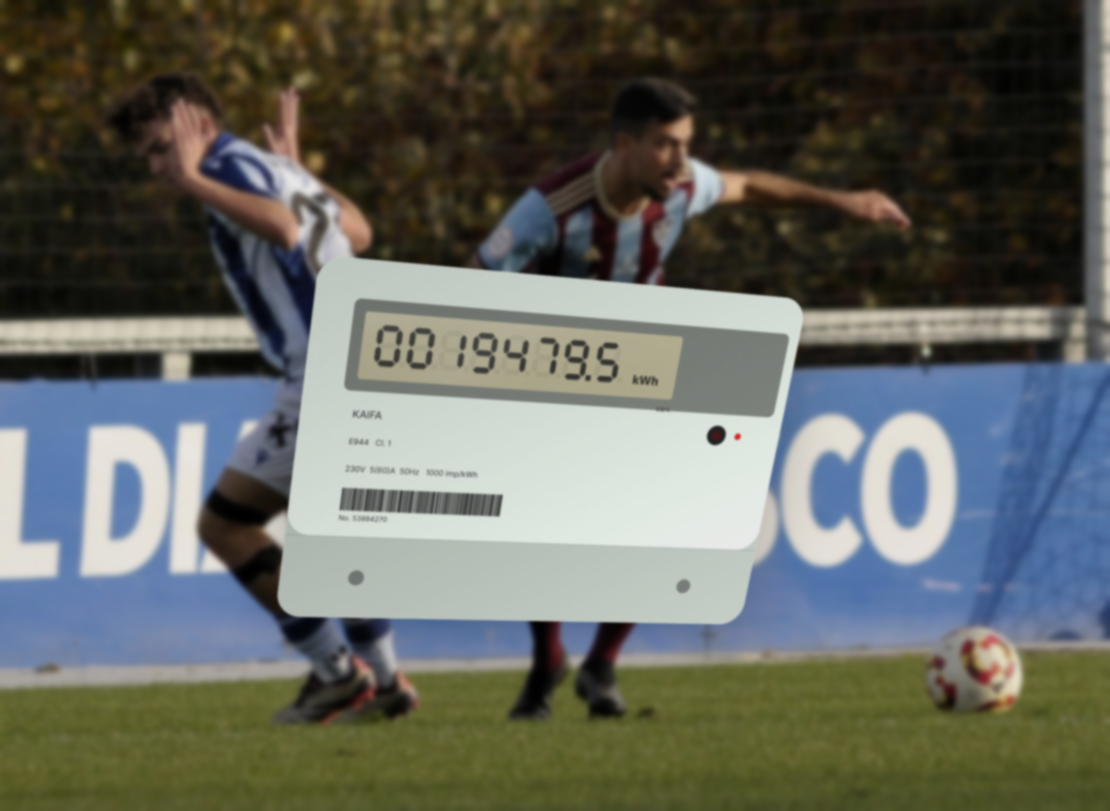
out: 19479.5 kWh
